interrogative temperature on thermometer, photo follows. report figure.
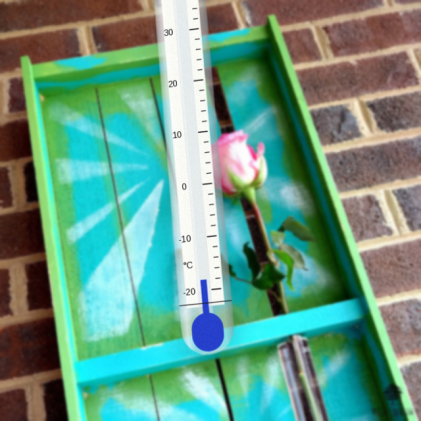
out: -18 °C
